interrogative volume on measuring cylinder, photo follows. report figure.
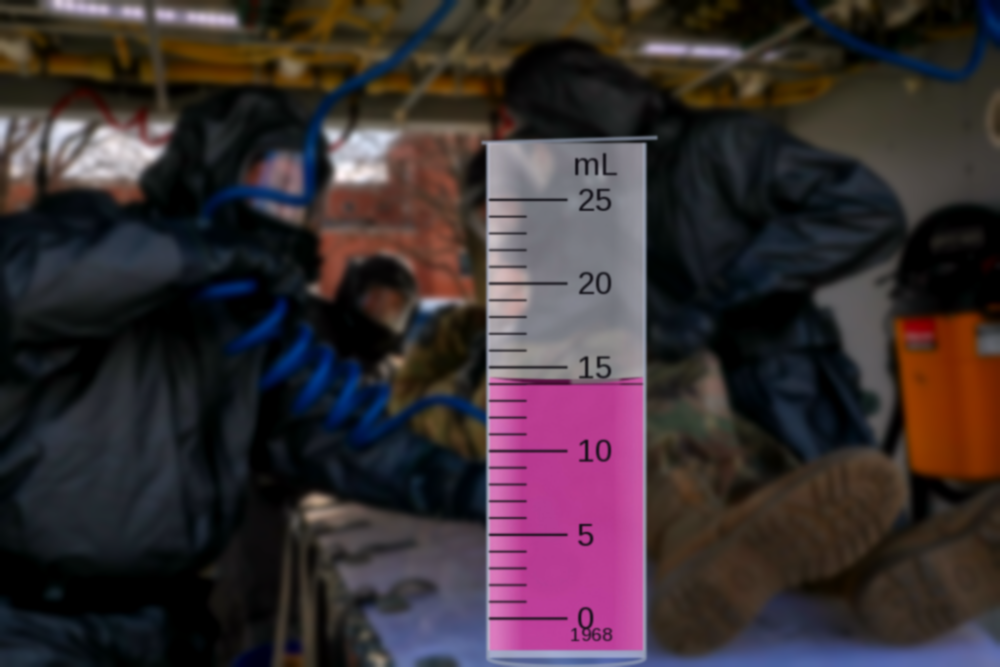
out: 14 mL
